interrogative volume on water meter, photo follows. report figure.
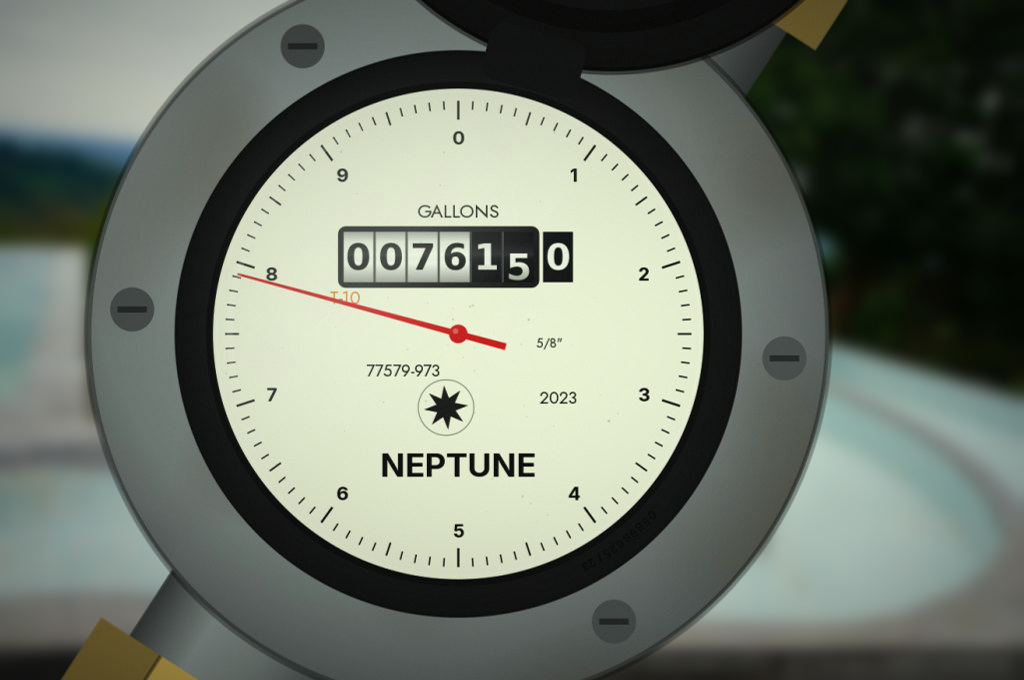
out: 76147.9 gal
